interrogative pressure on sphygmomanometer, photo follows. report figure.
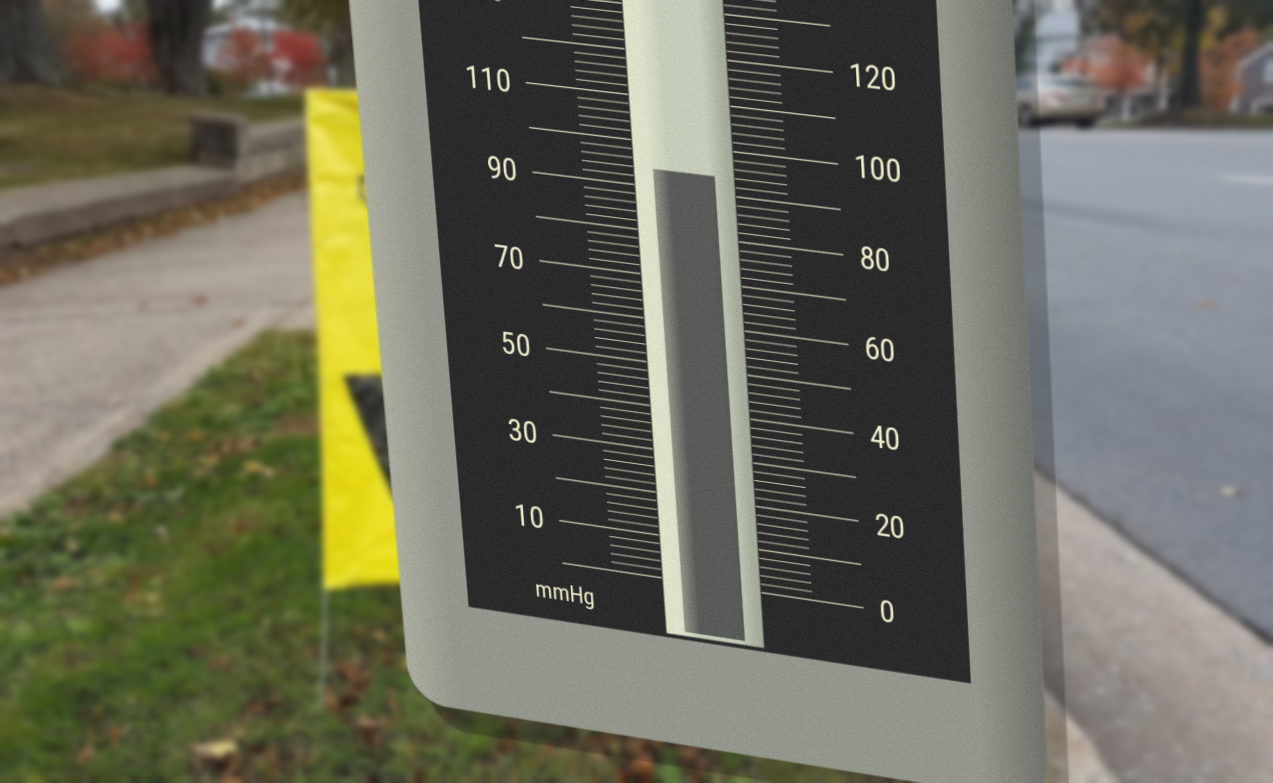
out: 94 mmHg
